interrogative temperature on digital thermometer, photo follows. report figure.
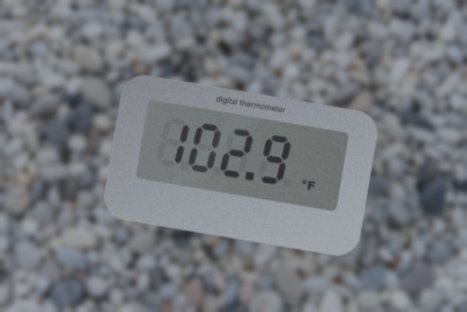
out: 102.9 °F
